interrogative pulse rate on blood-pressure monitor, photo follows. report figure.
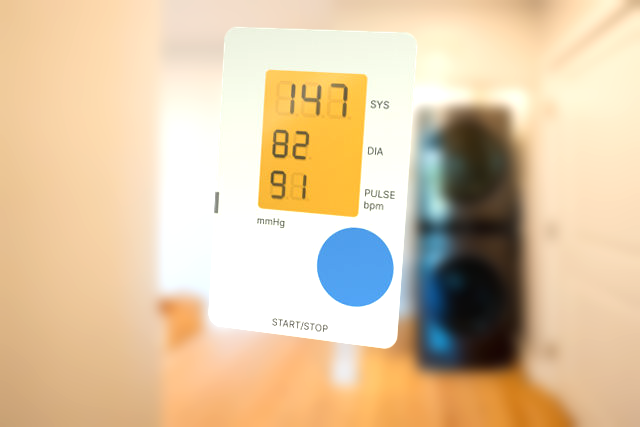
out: 91 bpm
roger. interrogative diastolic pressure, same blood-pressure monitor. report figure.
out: 82 mmHg
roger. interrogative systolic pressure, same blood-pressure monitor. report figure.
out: 147 mmHg
